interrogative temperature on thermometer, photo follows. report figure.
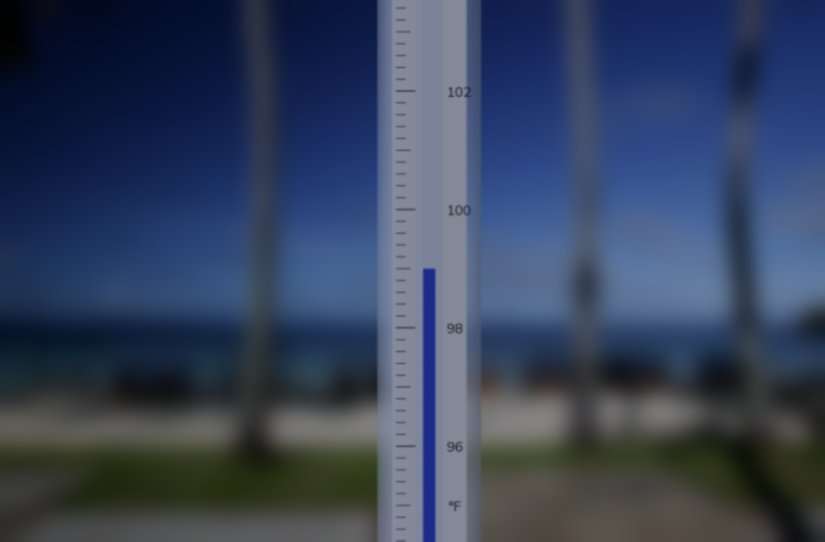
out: 99 °F
